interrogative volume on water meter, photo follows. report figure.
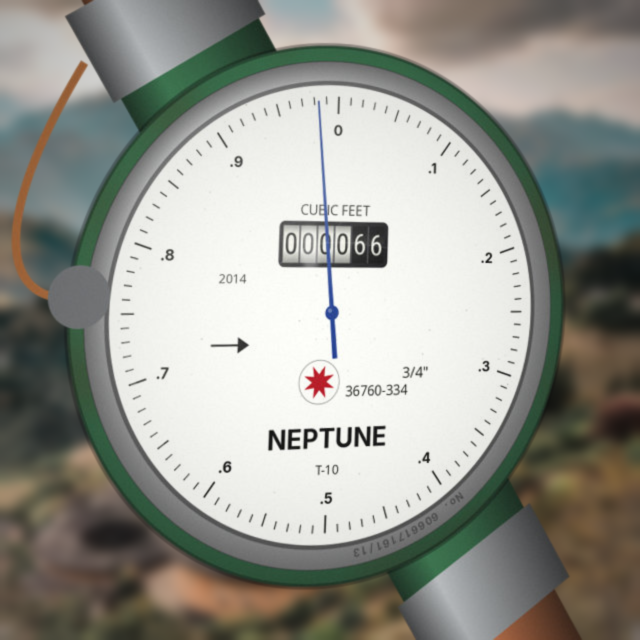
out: 65.98 ft³
